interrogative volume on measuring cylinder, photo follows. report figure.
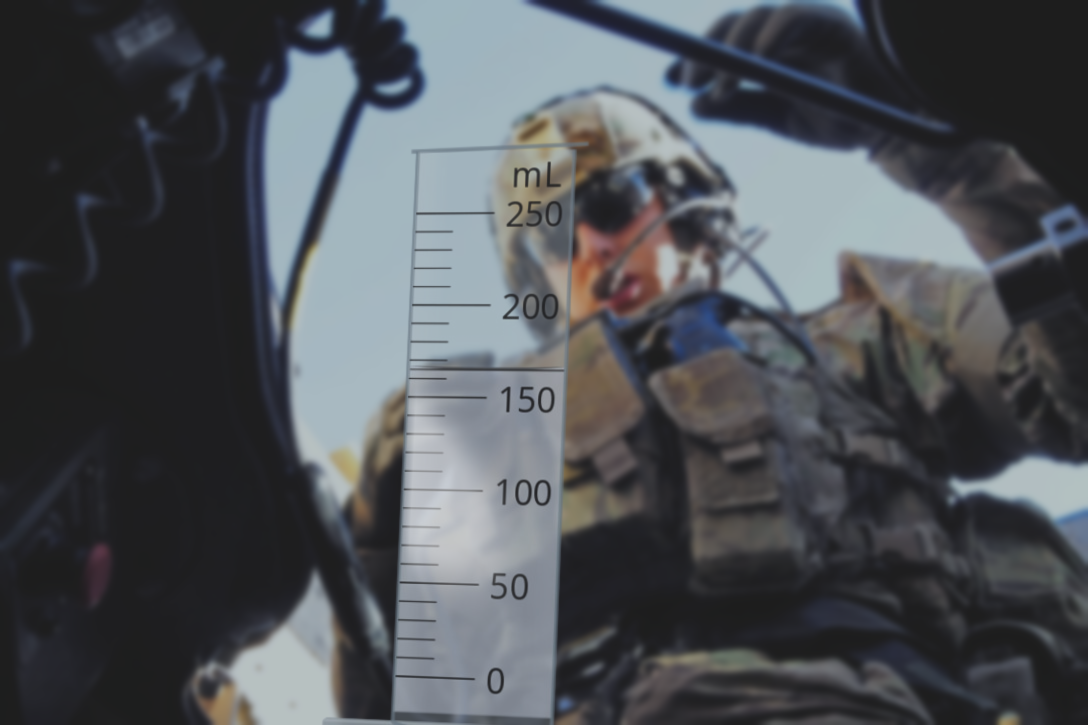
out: 165 mL
